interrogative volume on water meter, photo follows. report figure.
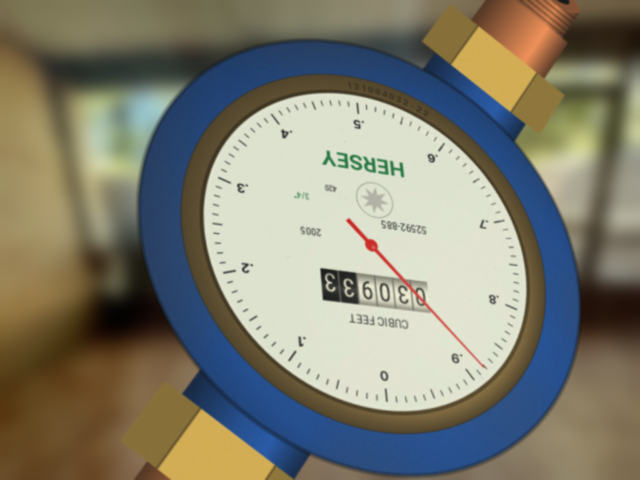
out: 30932.88 ft³
